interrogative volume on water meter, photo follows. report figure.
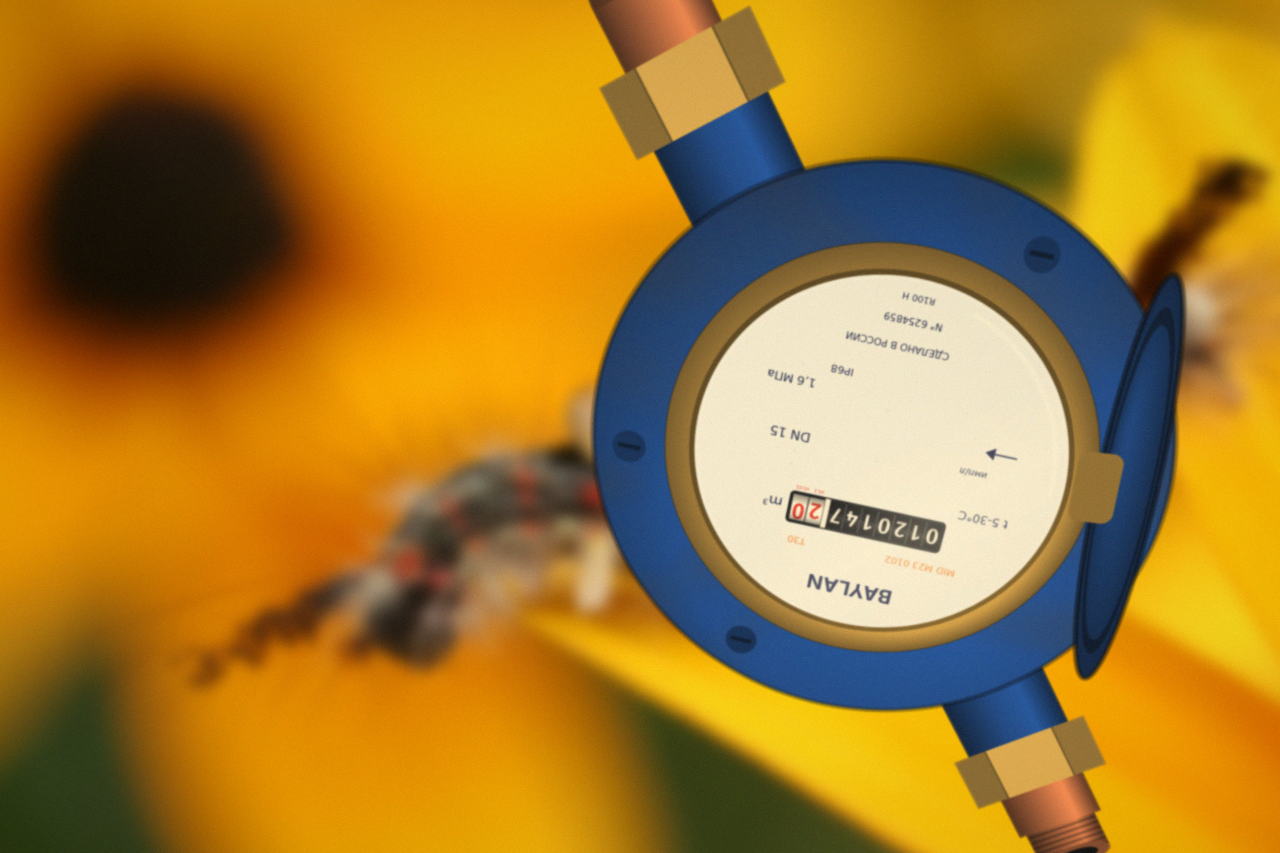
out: 120147.20 m³
